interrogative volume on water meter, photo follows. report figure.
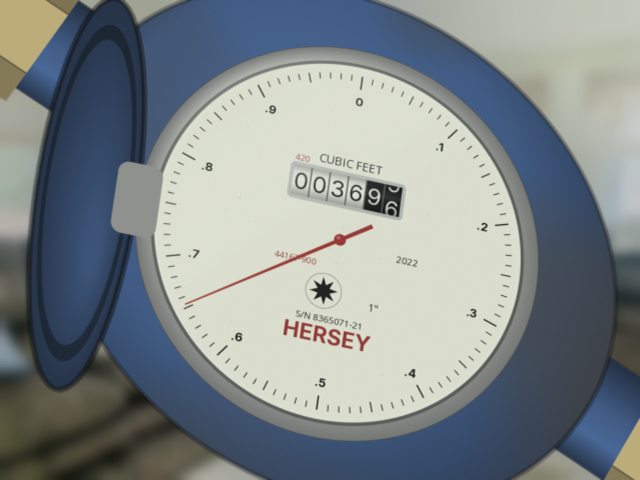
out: 3695.65 ft³
